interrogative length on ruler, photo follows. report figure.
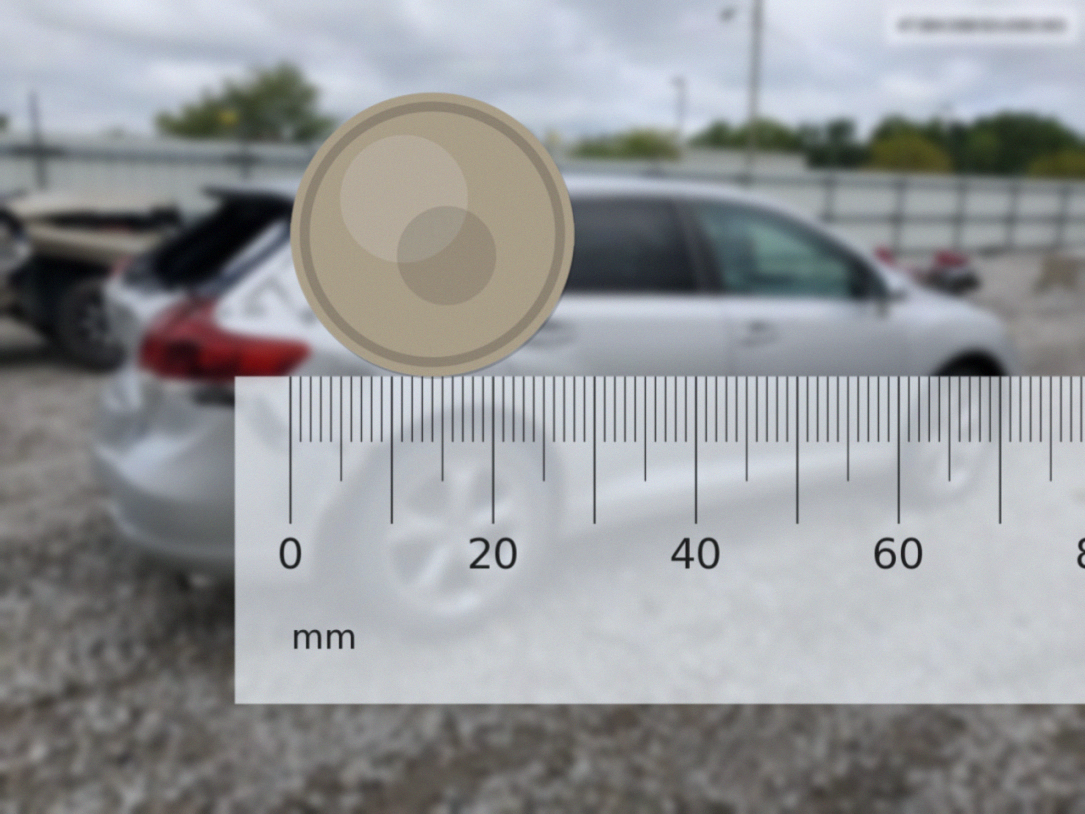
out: 28 mm
